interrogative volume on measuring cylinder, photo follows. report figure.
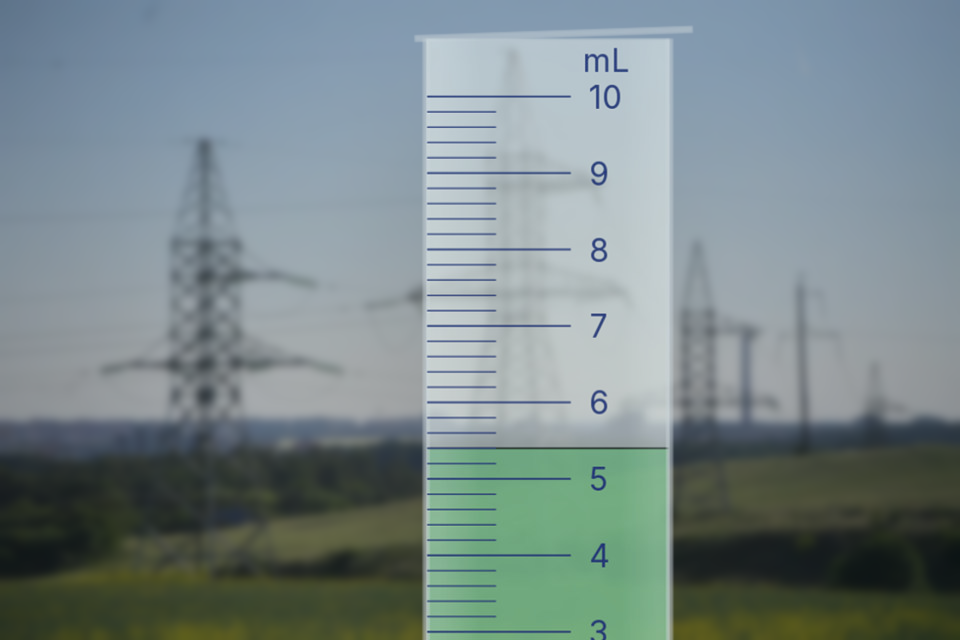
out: 5.4 mL
